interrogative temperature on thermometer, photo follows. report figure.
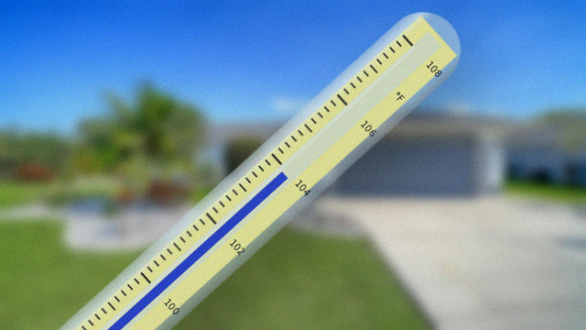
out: 103.9 °F
